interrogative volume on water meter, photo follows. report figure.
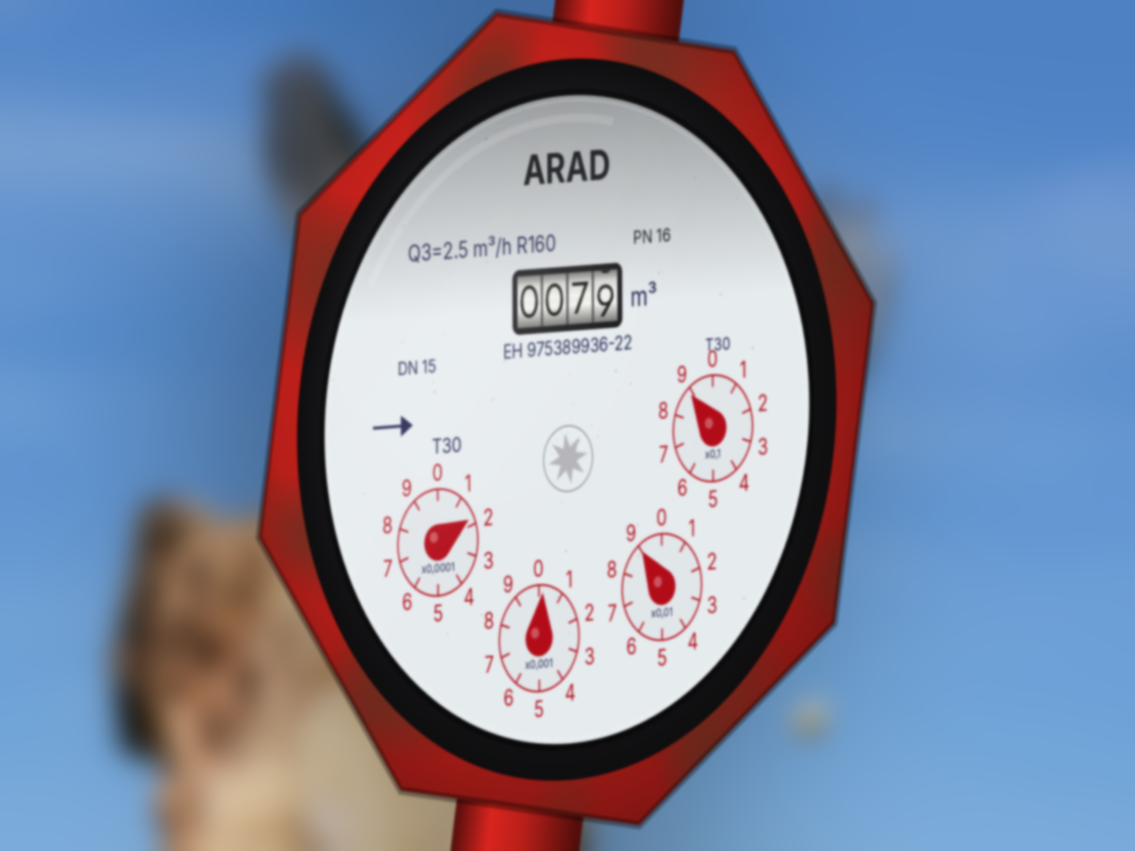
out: 78.8901 m³
